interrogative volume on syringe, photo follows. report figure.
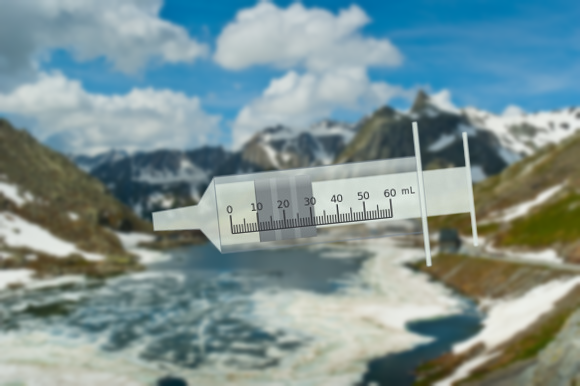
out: 10 mL
